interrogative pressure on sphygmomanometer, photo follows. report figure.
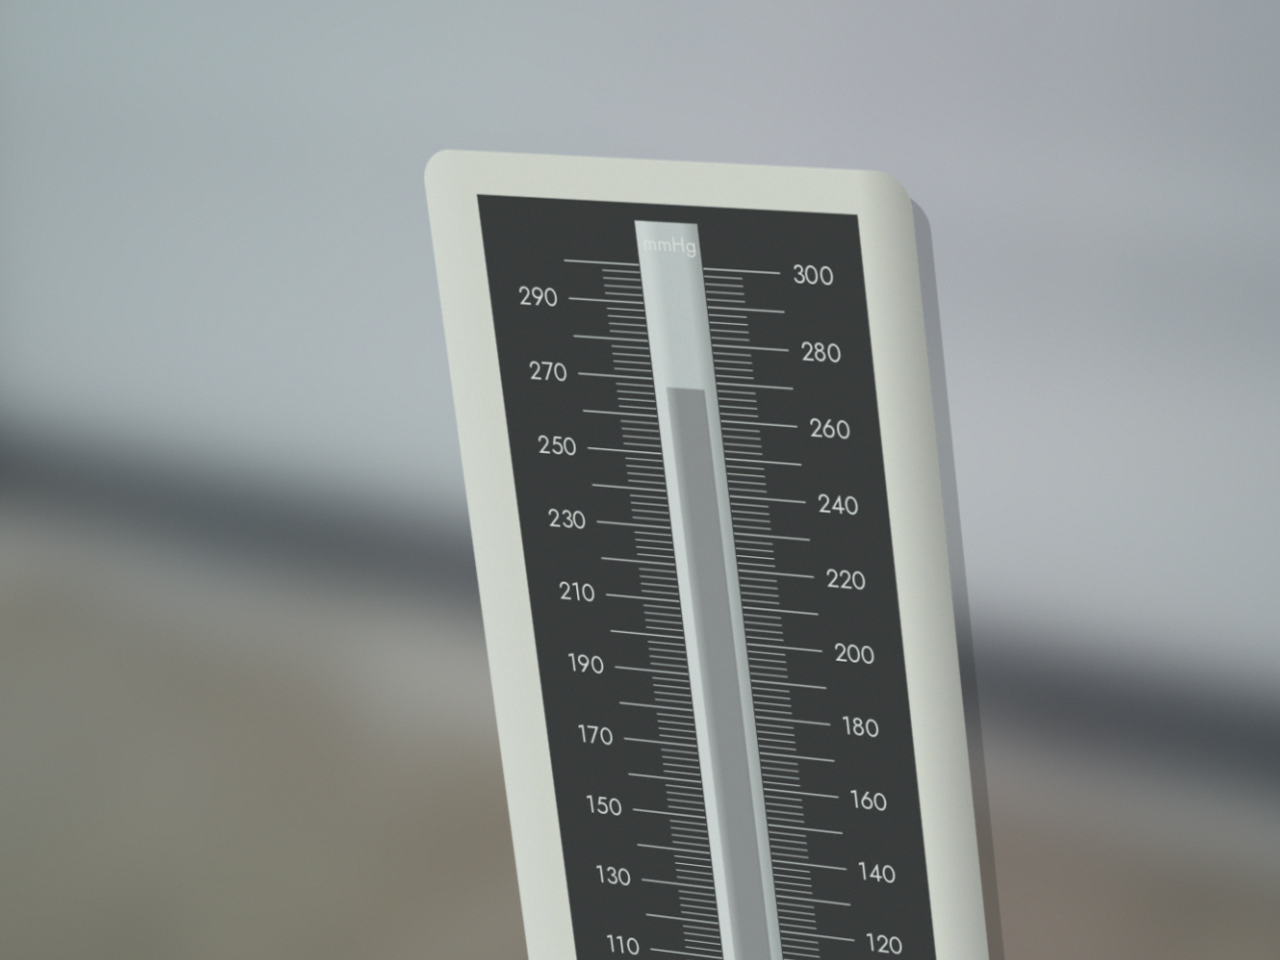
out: 268 mmHg
